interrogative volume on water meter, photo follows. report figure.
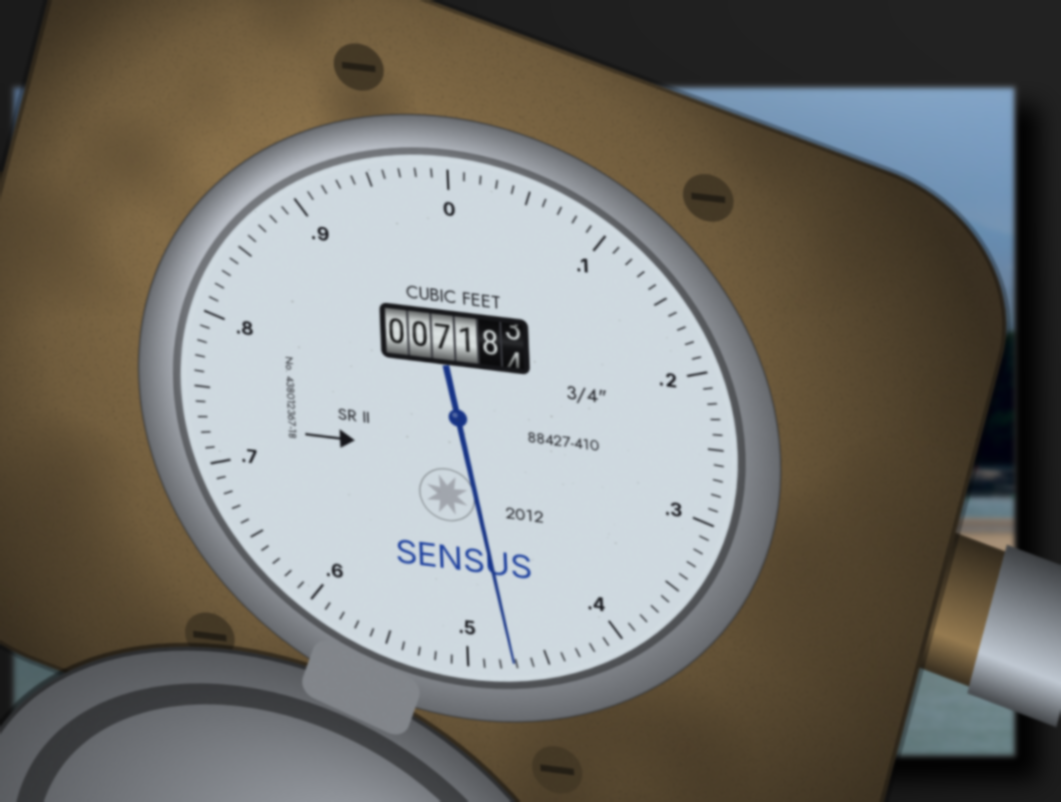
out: 7183.47 ft³
